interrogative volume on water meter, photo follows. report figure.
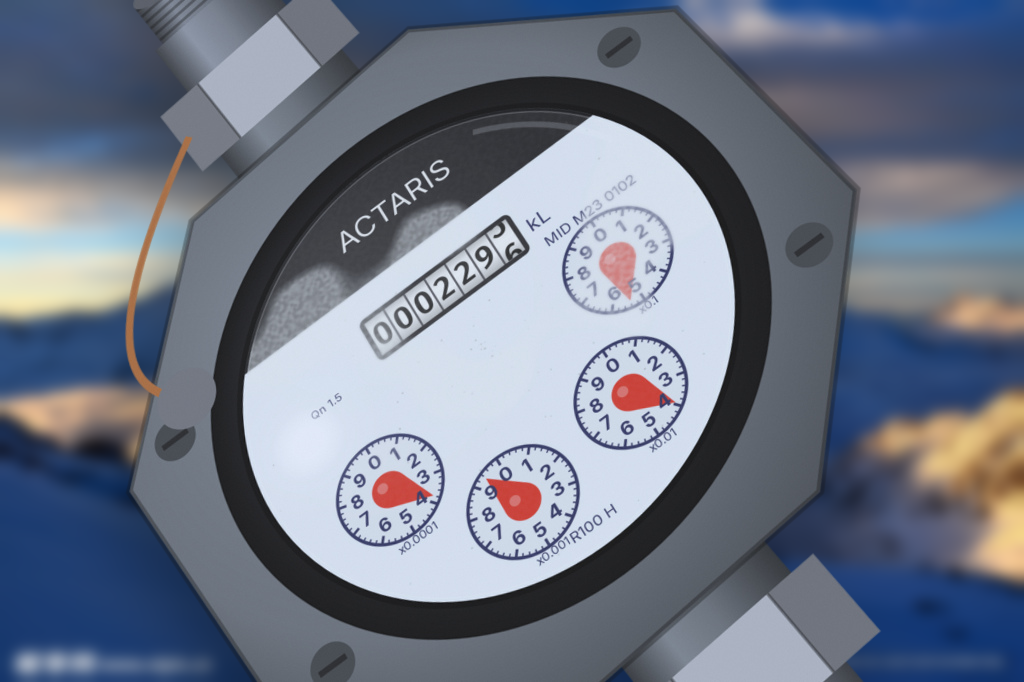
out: 2295.5393 kL
